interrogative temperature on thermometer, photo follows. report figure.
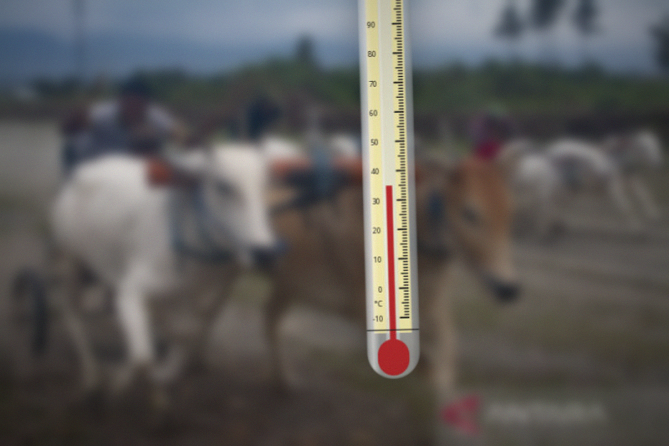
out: 35 °C
